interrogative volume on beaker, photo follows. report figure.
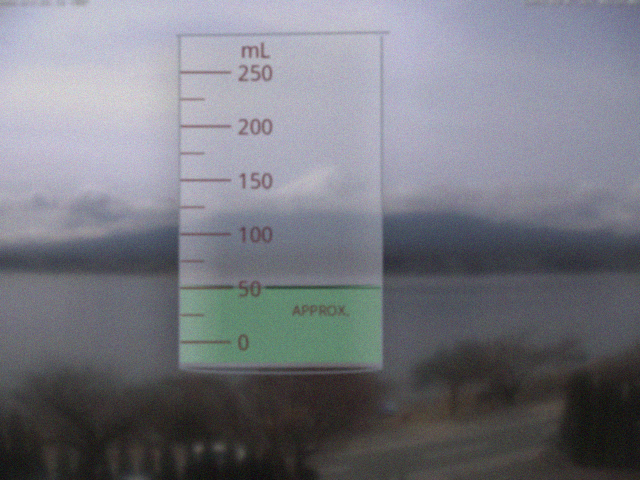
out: 50 mL
